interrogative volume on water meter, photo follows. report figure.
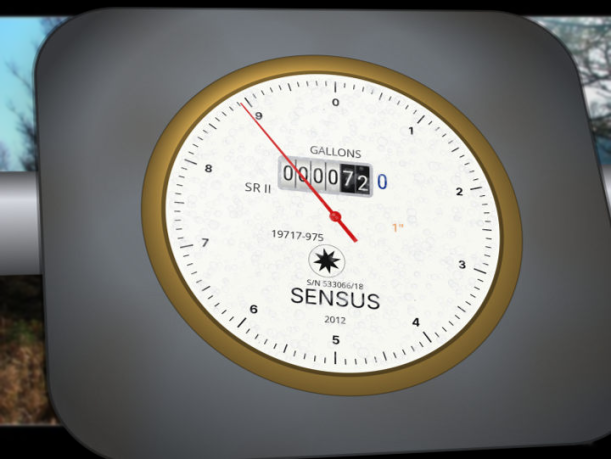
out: 718.9 gal
